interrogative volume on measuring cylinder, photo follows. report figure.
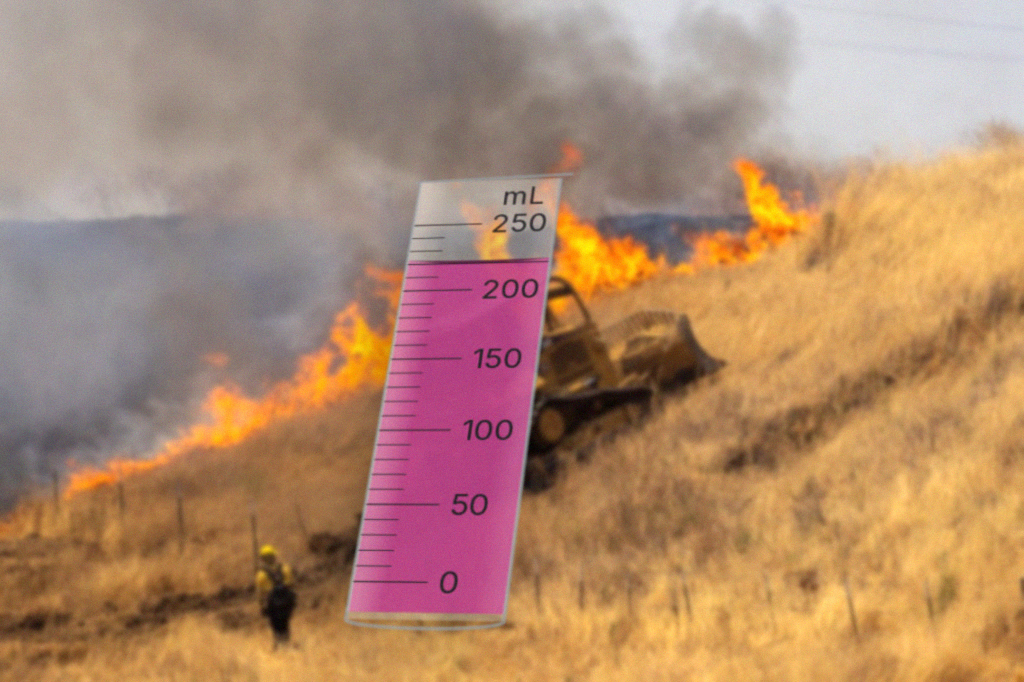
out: 220 mL
